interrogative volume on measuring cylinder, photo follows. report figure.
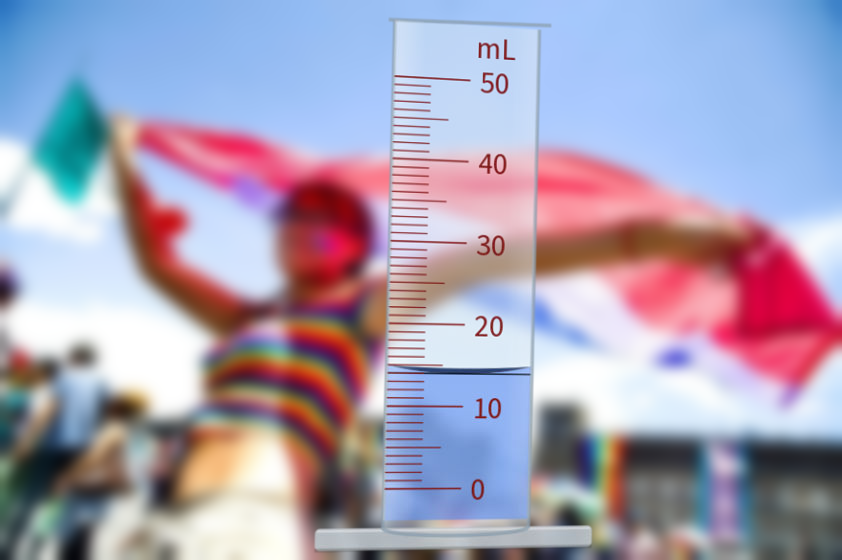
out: 14 mL
